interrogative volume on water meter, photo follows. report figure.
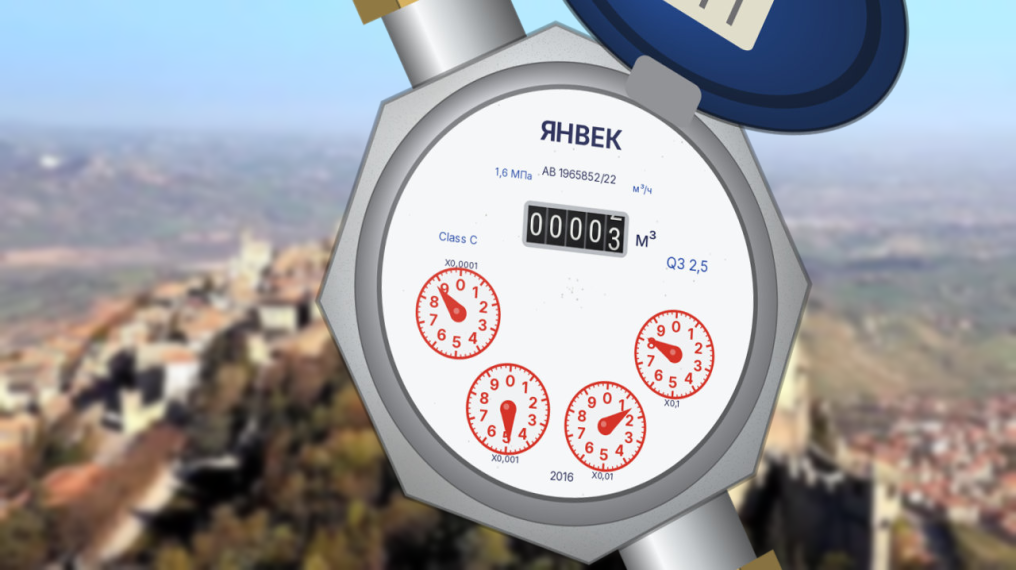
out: 2.8148 m³
